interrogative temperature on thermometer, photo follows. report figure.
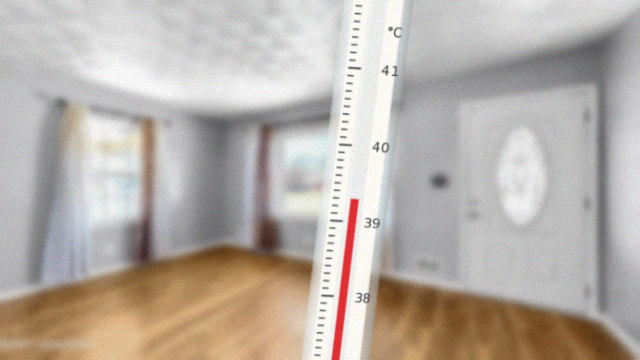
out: 39.3 °C
